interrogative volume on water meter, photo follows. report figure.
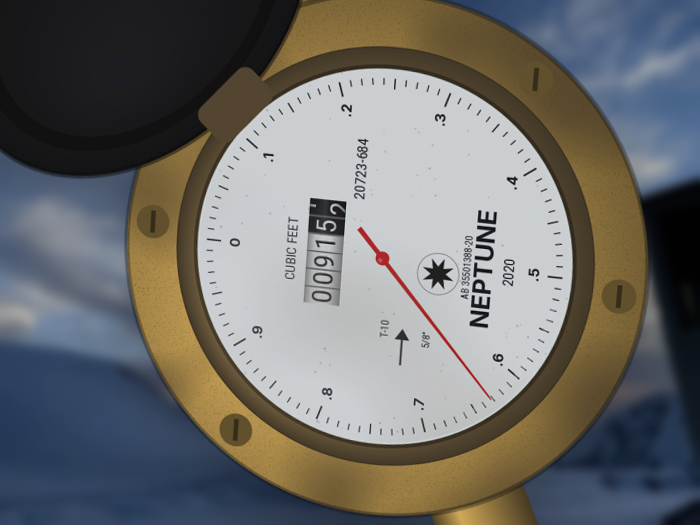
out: 9151.63 ft³
